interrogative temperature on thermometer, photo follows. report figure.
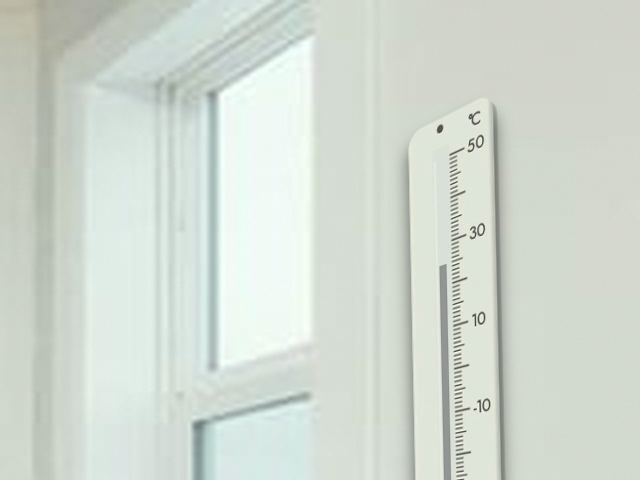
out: 25 °C
